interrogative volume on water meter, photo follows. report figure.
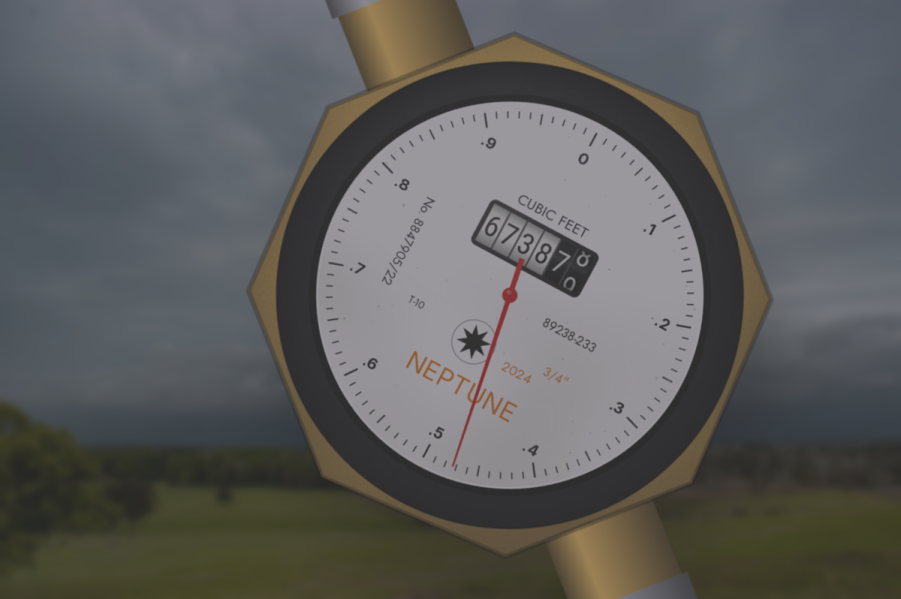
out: 673878.47 ft³
